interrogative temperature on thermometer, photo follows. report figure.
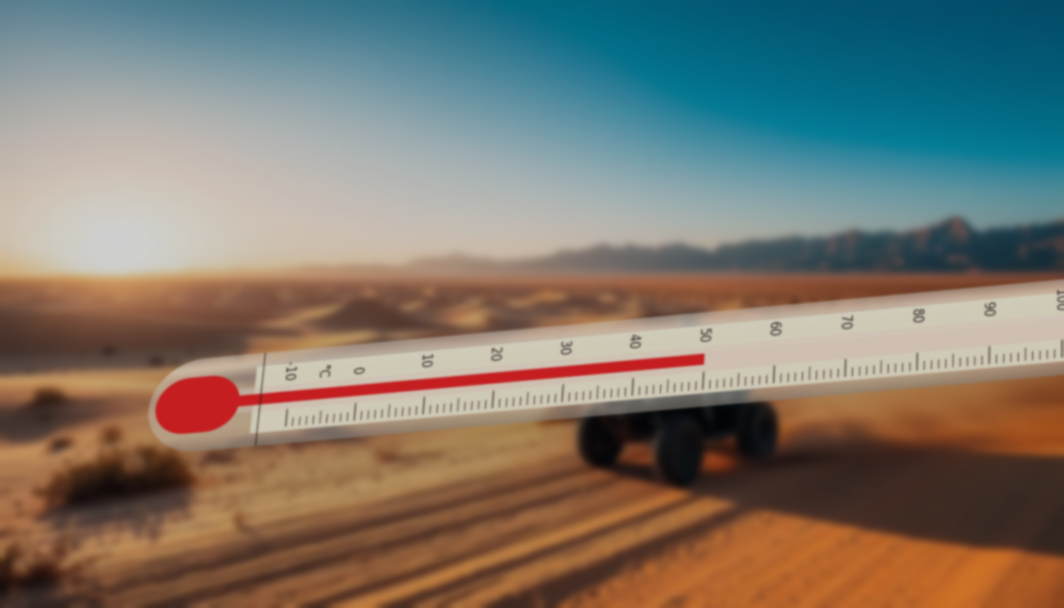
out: 50 °C
